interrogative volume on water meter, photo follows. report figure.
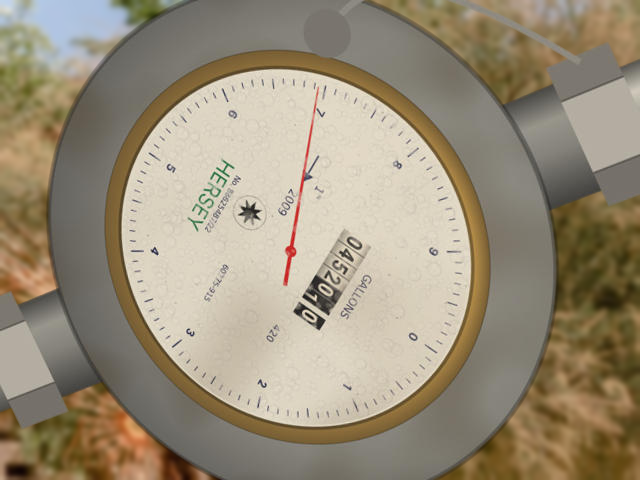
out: 452006.9 gal
